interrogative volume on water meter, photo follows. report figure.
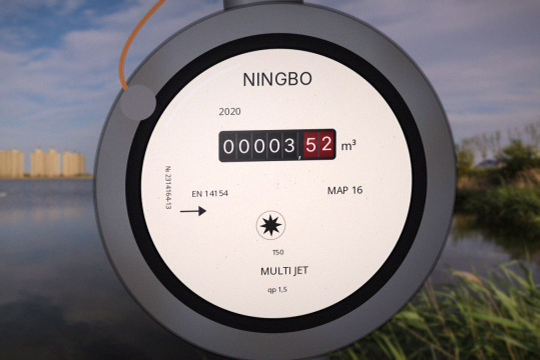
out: 3.52 m³
